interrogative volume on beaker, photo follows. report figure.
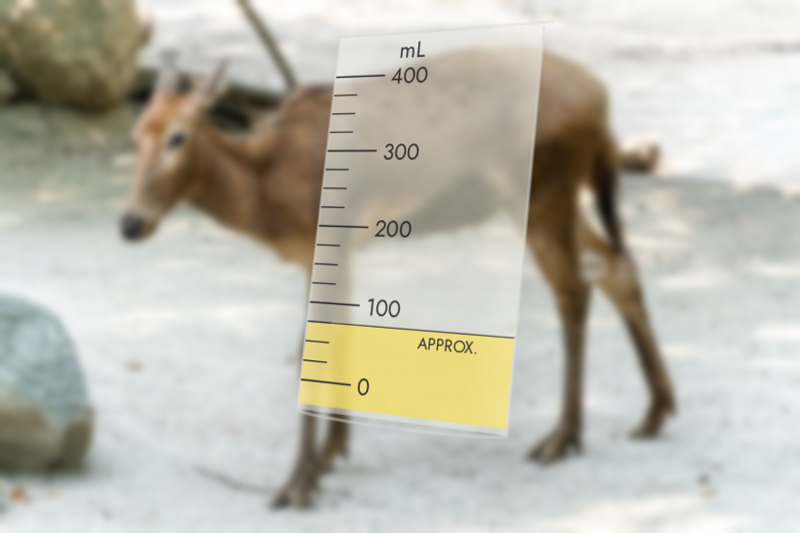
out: 75 mL
